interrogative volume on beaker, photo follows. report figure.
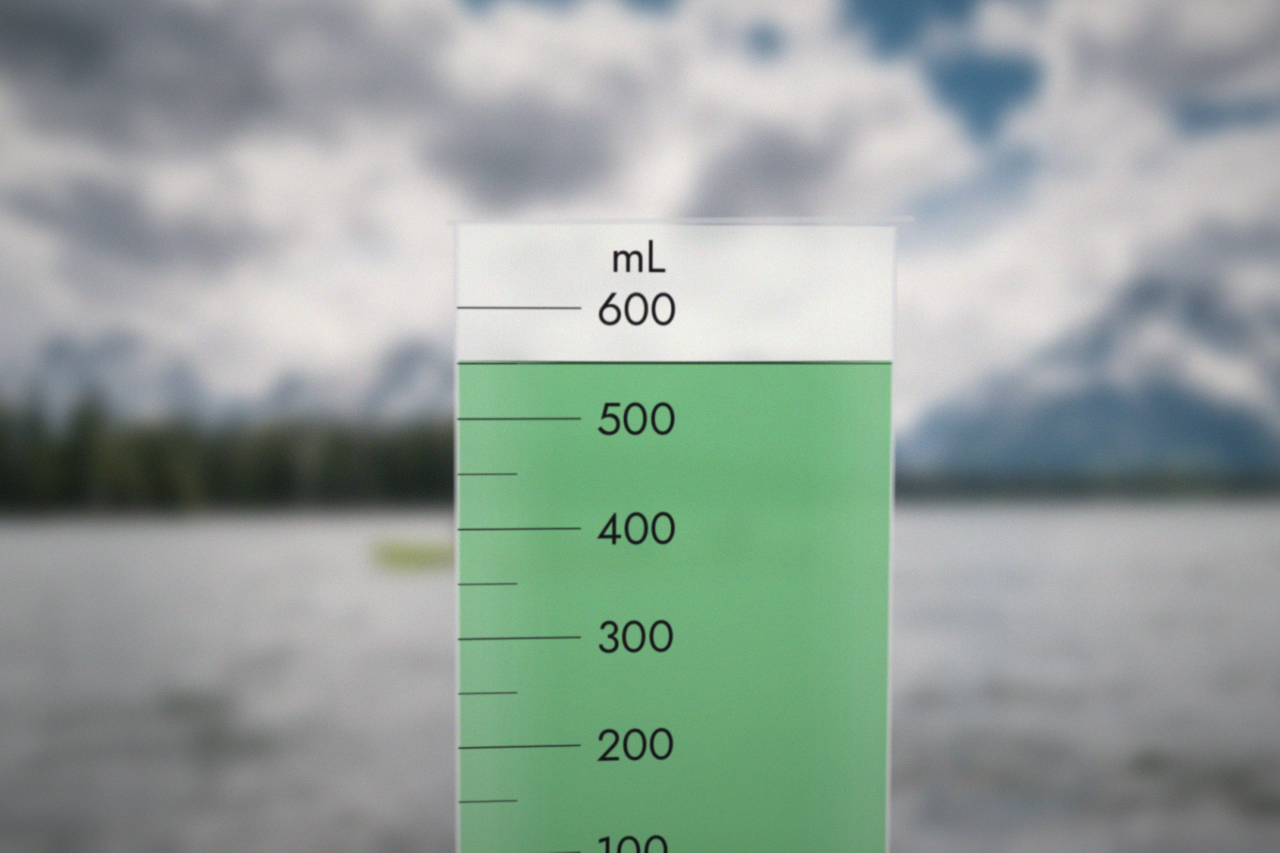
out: 550 mL
